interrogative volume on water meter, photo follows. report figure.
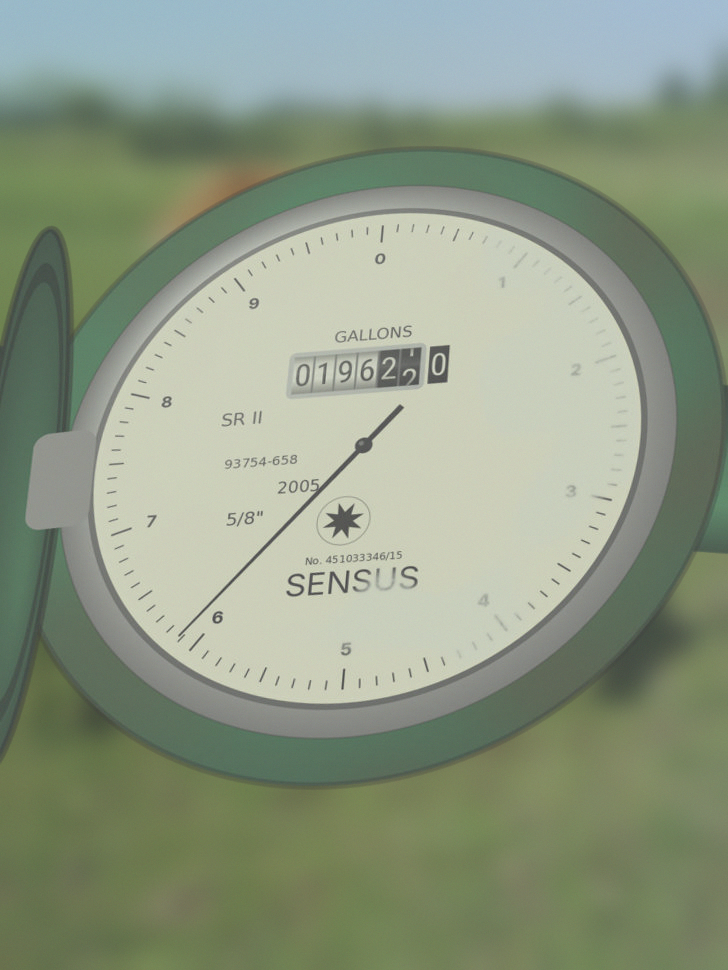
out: 196216.1 gal
